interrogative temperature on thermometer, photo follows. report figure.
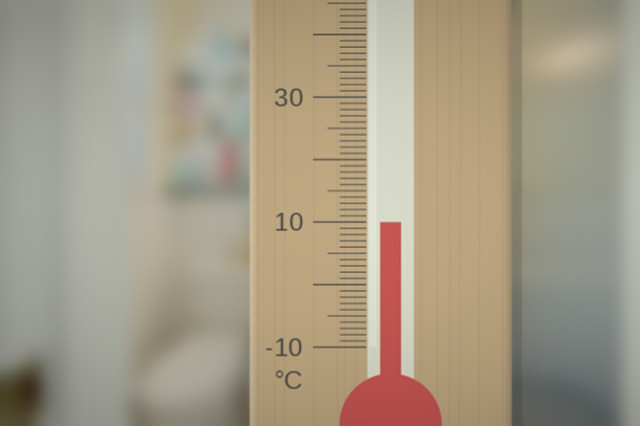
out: 10 °C
